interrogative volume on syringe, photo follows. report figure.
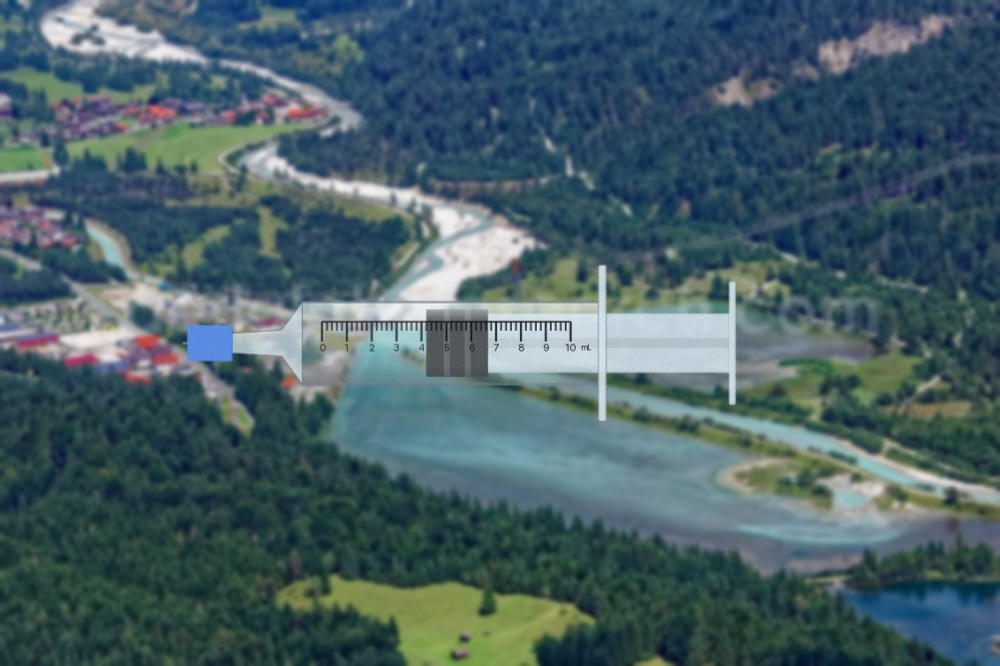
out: 4.2 mL
